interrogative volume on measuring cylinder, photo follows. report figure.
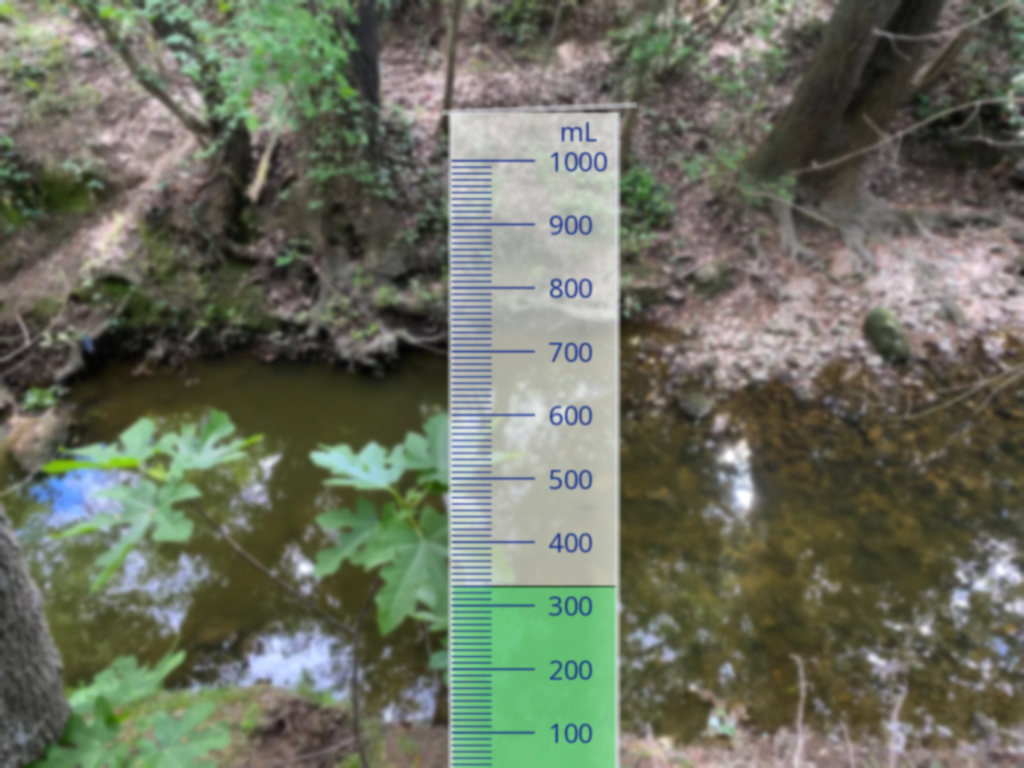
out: 330 mL
